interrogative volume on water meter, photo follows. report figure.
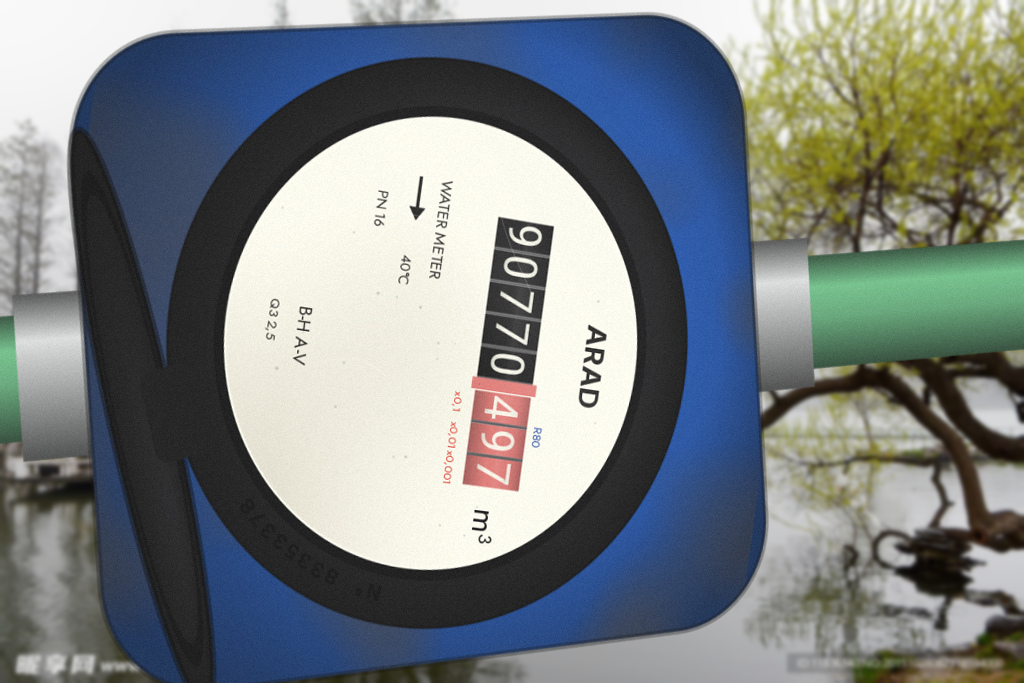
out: 90770.497 m³
